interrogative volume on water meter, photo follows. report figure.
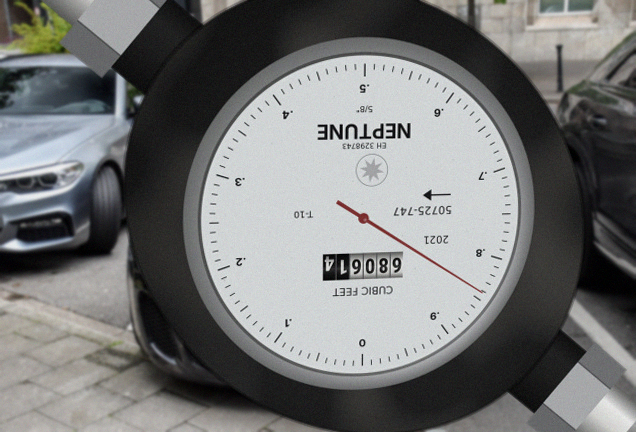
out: 680613.84 ft³
